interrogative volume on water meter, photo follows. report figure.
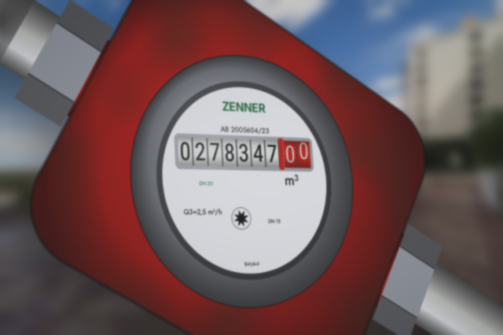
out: 278347.00 m³
